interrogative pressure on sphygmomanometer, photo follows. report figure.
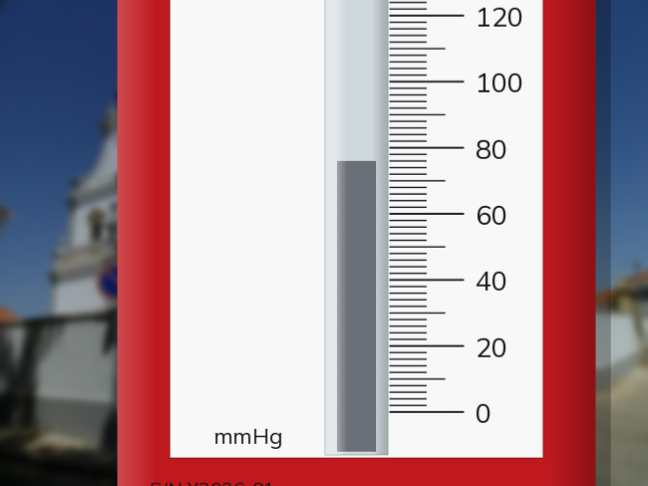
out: 76 mmHg
